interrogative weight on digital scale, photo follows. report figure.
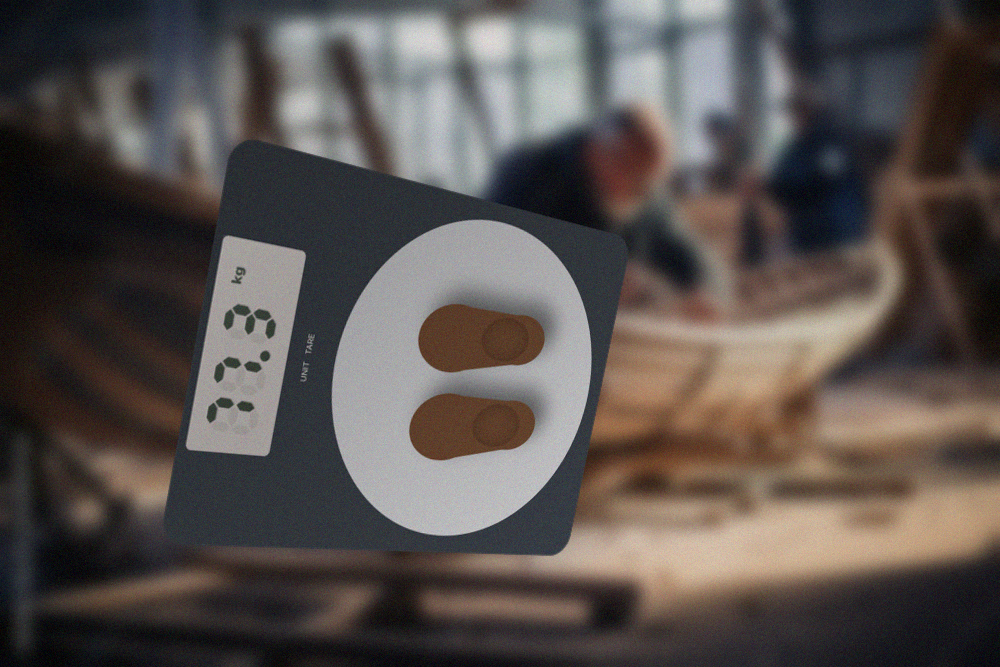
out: 77.3 kg
